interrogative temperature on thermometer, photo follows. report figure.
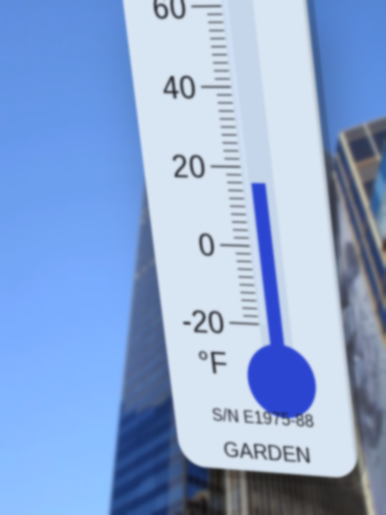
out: 16 °F
